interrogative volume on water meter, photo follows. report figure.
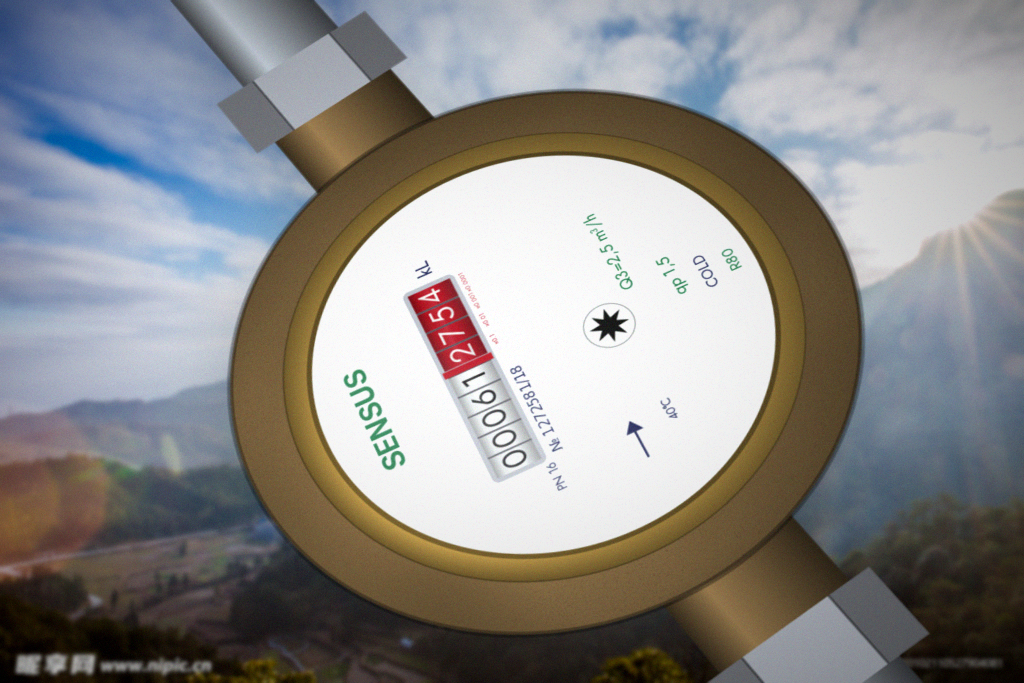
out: 61.2754 kL
